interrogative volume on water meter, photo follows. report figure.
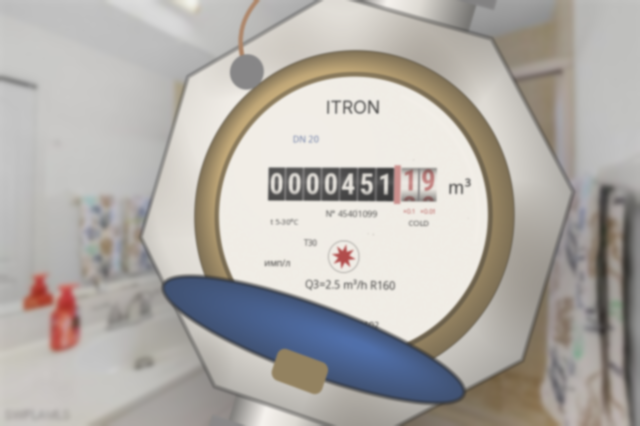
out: 451.19 m³
